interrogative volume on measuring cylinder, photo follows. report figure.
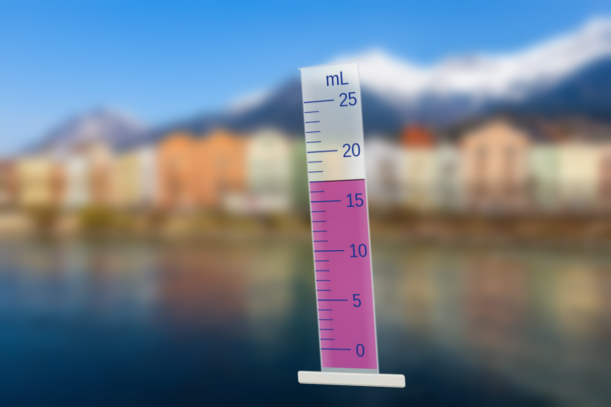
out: 17 mL
